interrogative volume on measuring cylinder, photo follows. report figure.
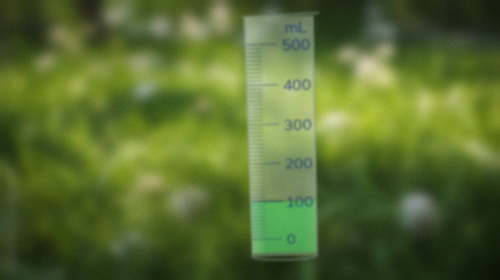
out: 100 mL
